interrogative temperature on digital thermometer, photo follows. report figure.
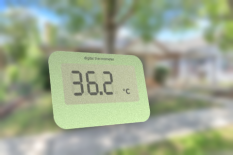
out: 36.2 °C
